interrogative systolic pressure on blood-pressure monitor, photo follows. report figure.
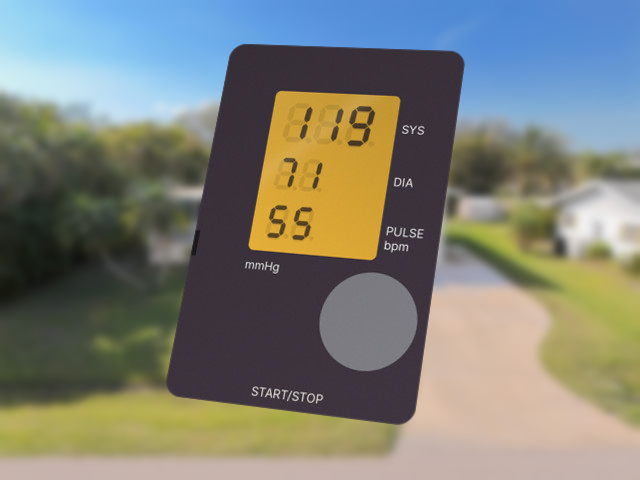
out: 119 mmHg
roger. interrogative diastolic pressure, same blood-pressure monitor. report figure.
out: 71 mmHg
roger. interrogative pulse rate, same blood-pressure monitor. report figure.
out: 55 bpm
